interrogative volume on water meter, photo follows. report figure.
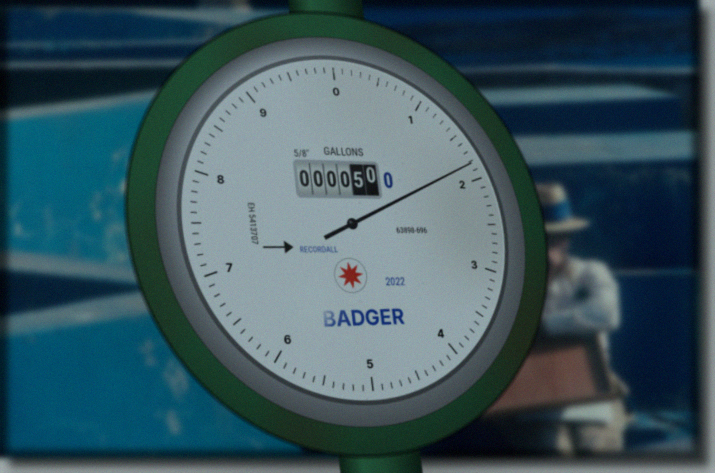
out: 501.8 gal
